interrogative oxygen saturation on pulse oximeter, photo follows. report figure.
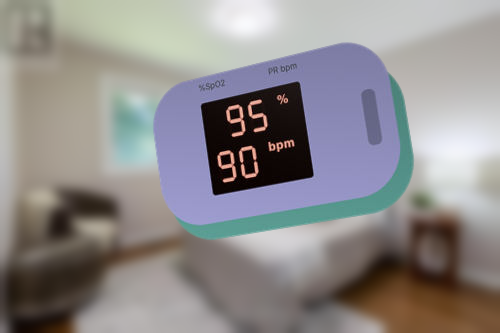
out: 95 %
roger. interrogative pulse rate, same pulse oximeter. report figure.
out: 90 bpm
